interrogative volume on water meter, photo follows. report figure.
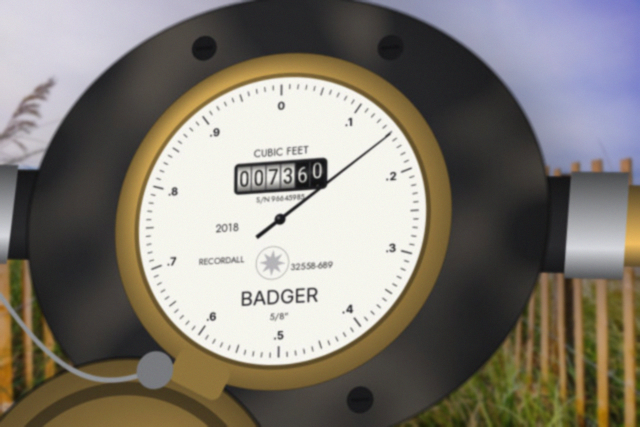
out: 7360.15 ft³
